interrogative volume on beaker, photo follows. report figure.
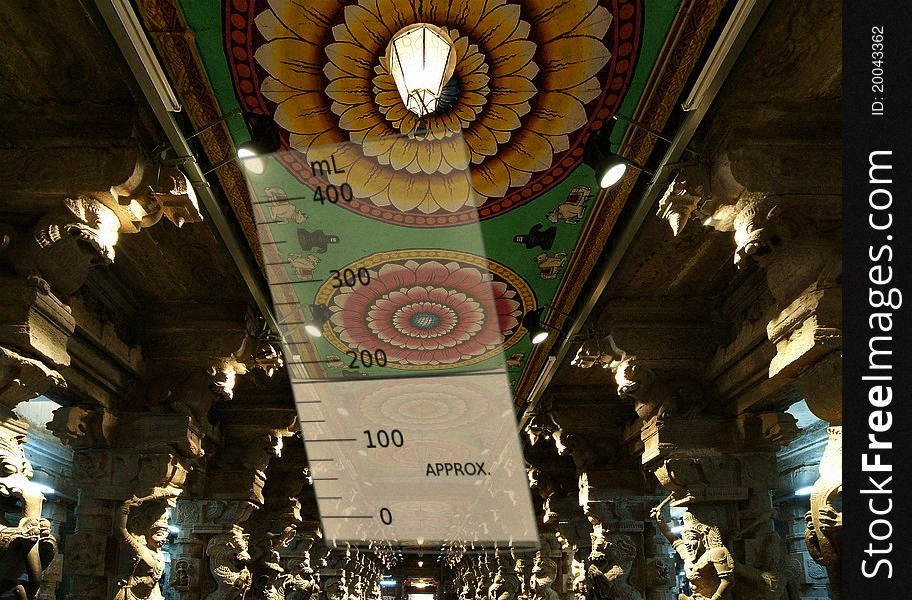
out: 175 mL
